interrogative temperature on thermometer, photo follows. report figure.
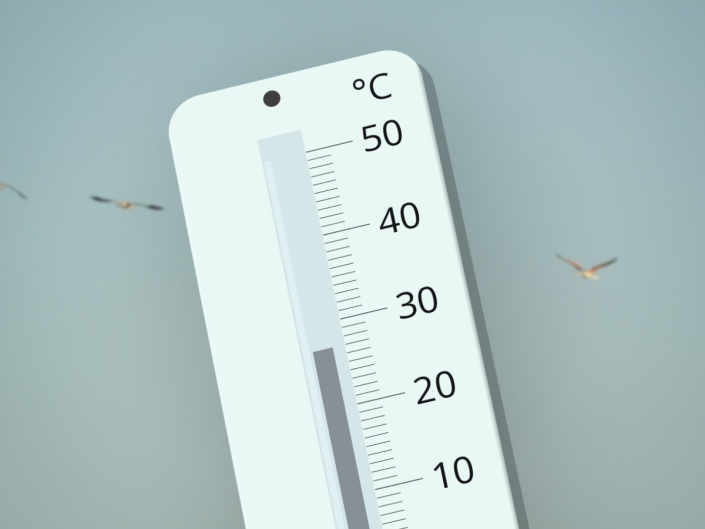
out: 27 °C
